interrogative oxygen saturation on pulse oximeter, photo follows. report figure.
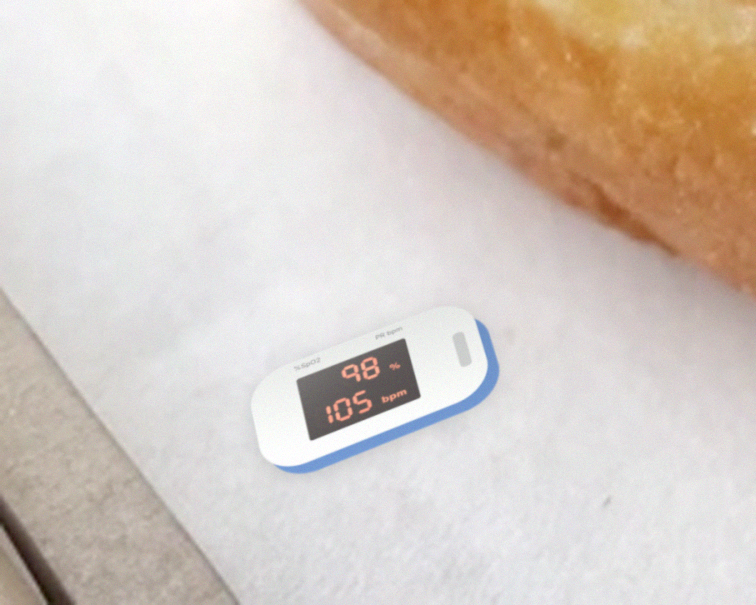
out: 98 %
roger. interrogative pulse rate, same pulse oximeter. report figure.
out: 105 bpm
